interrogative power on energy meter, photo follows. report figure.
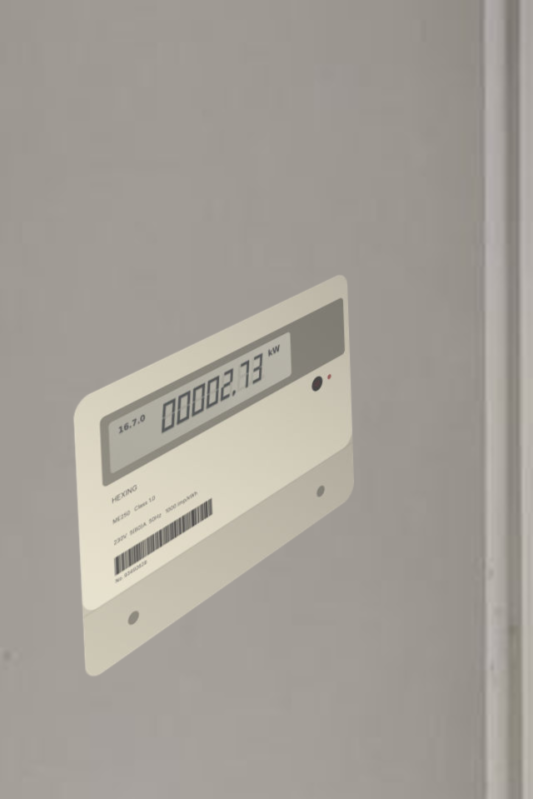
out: 2.73 kW
